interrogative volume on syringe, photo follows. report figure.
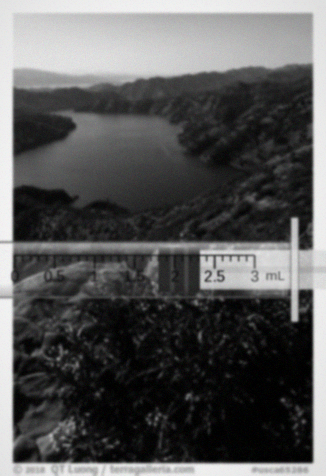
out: 1.8 mL
